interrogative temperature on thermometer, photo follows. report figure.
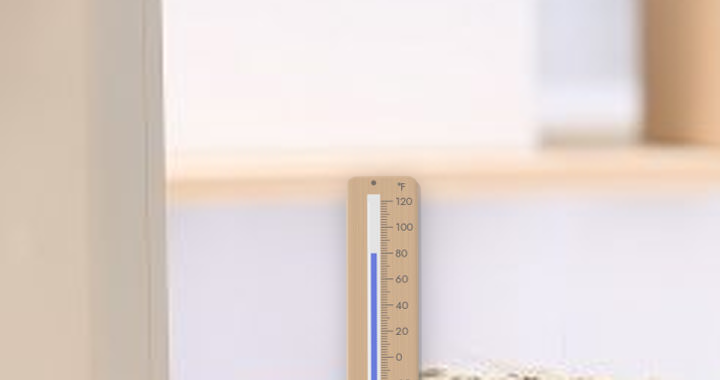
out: 80 °F
